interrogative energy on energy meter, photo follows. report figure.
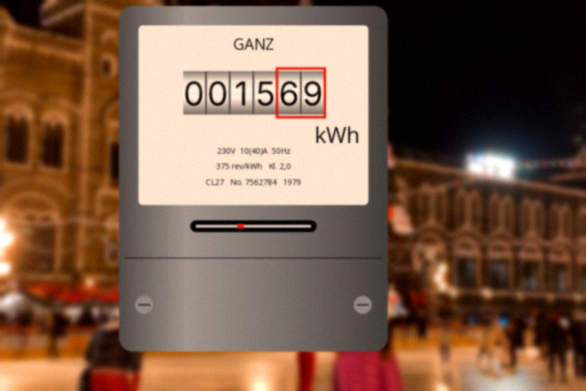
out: 15.69 kWh
